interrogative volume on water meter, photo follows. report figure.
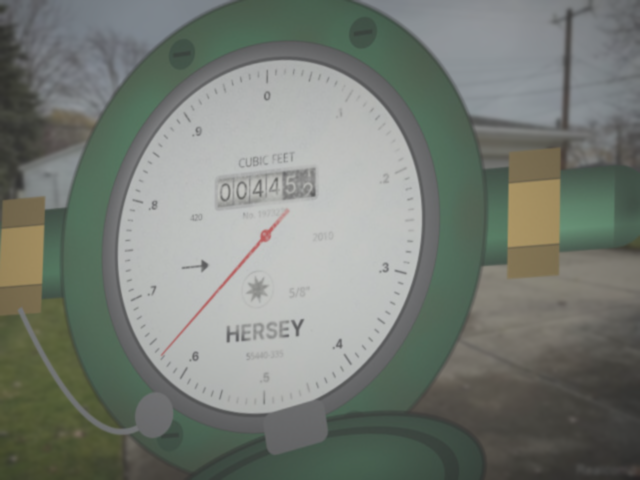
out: 4451.63 ft³
